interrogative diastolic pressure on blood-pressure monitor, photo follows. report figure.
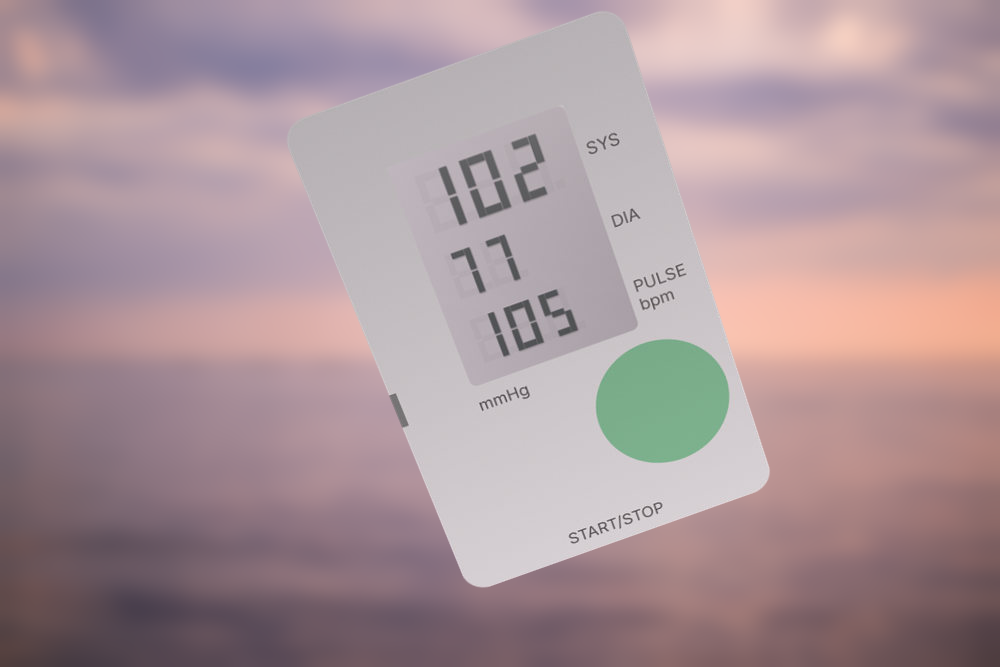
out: 77 mmHg
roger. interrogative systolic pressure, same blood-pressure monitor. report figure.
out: 102 mmHg
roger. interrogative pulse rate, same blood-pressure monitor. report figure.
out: 105 bpm
